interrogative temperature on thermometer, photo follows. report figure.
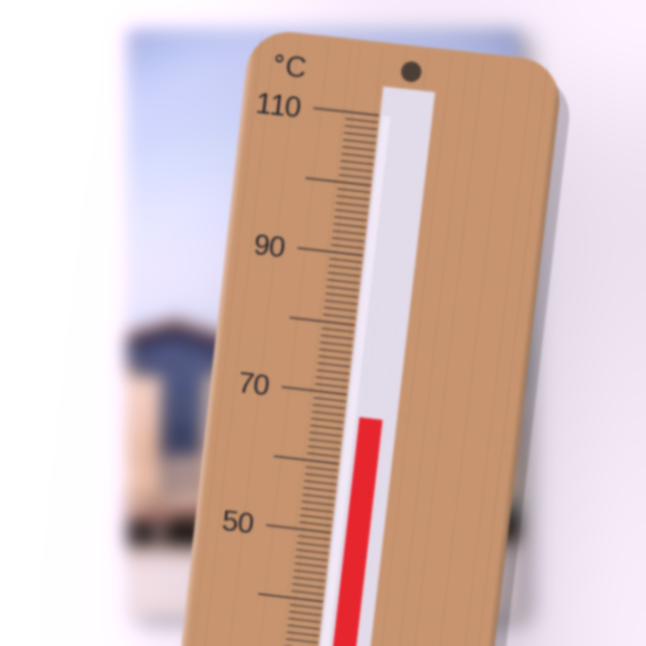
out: 67 °C
